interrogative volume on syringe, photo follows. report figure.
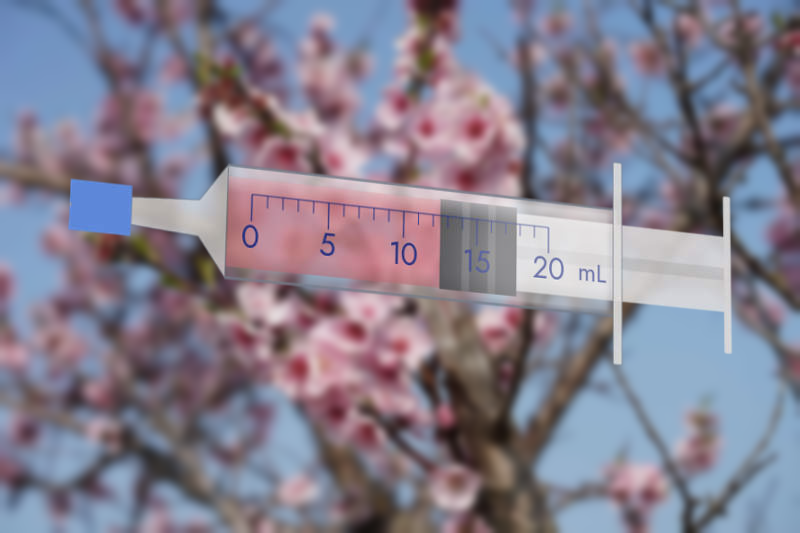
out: 12.5 mL
